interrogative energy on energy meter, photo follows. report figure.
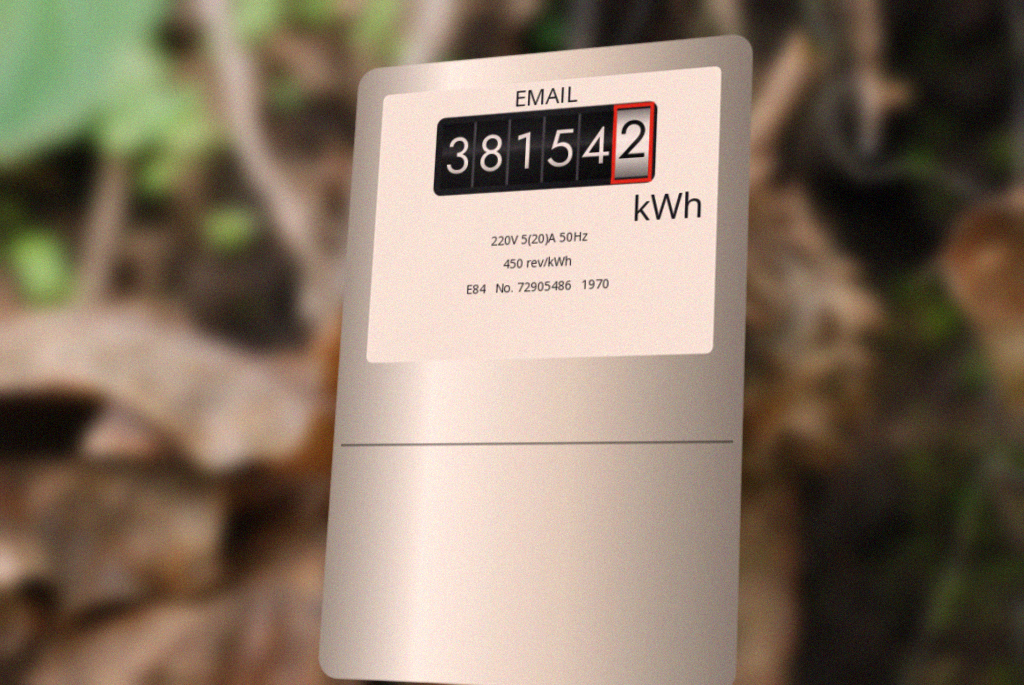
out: 38154.2 kWh
